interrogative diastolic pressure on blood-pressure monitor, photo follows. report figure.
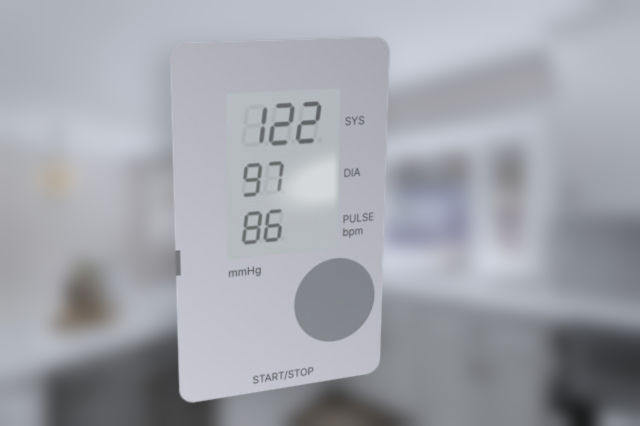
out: 97 mmHg
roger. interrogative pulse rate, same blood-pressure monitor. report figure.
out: 86 bpm
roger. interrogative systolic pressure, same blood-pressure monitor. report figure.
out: 122 mmHg
